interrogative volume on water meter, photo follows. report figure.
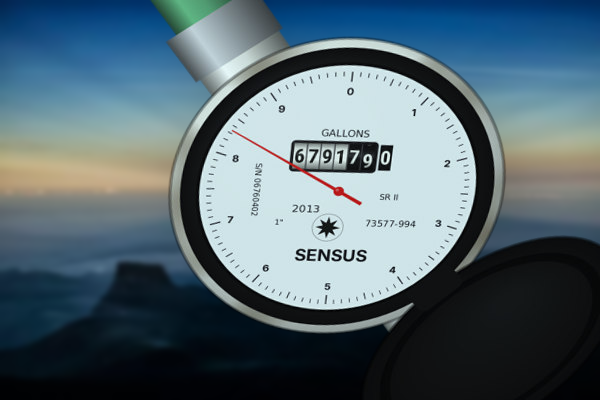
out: 6791788.3 gal
